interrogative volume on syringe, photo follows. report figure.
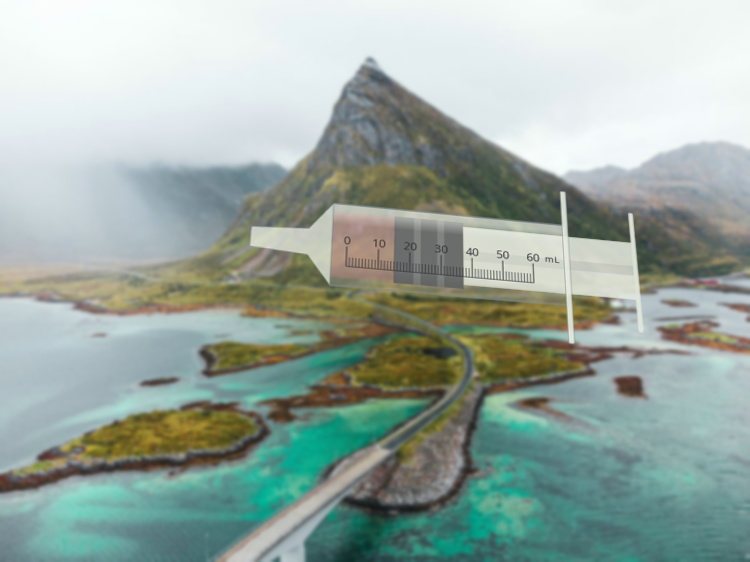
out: 15 mL
